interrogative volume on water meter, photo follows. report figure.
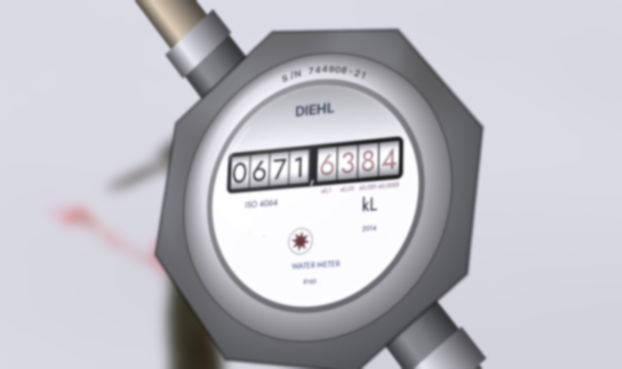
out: 671.6384 kL
